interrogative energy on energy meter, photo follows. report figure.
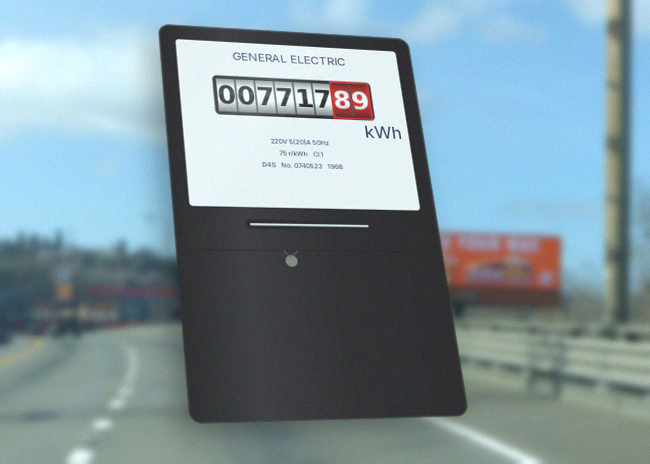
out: 7717.89 kWh
